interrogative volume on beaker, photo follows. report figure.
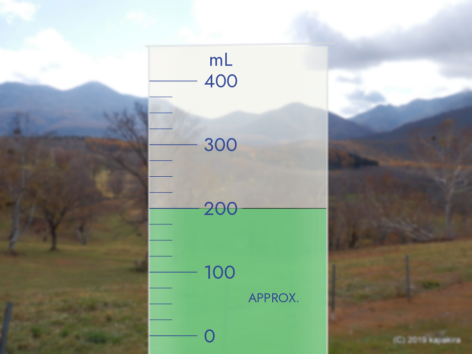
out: 200 mL
